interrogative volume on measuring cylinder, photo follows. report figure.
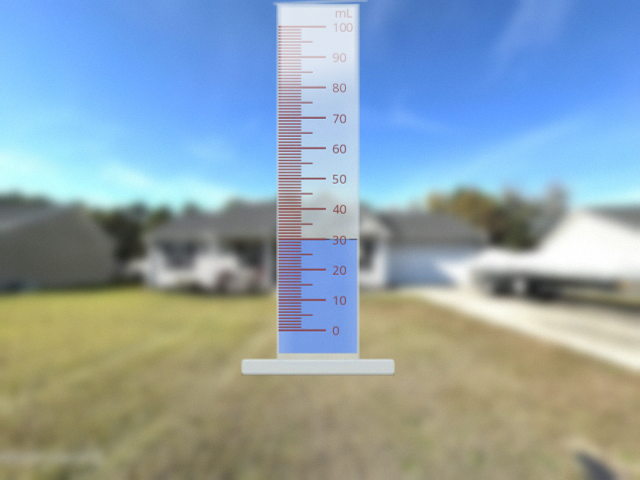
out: 30 mL
